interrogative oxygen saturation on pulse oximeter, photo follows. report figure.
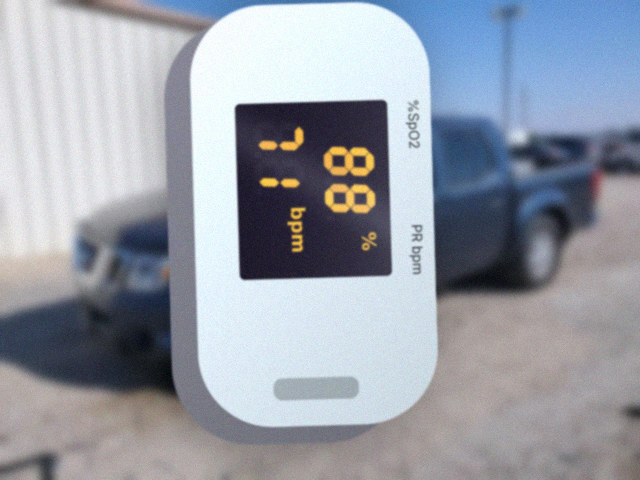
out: 88 %
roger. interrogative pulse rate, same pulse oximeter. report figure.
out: 71 bpm
